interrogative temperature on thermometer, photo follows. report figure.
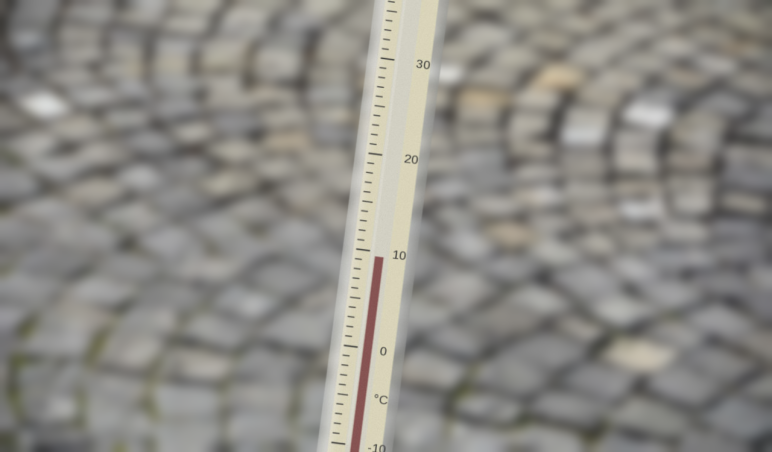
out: 9.5 °C
